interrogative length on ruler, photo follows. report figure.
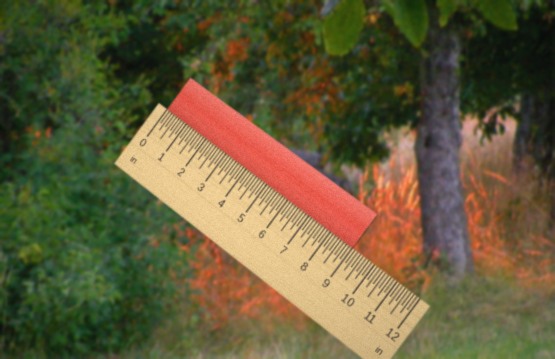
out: 9 in
